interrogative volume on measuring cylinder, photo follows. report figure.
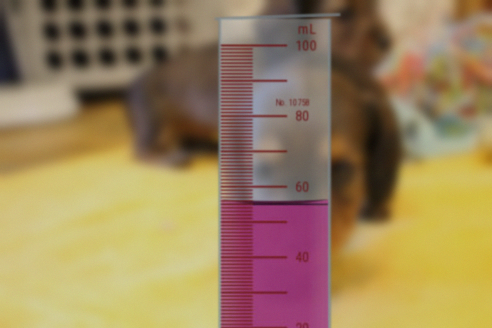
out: 55 mL
